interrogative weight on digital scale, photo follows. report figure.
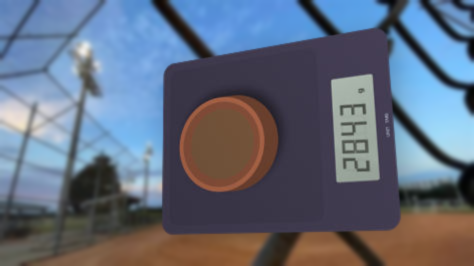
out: 2843 g
